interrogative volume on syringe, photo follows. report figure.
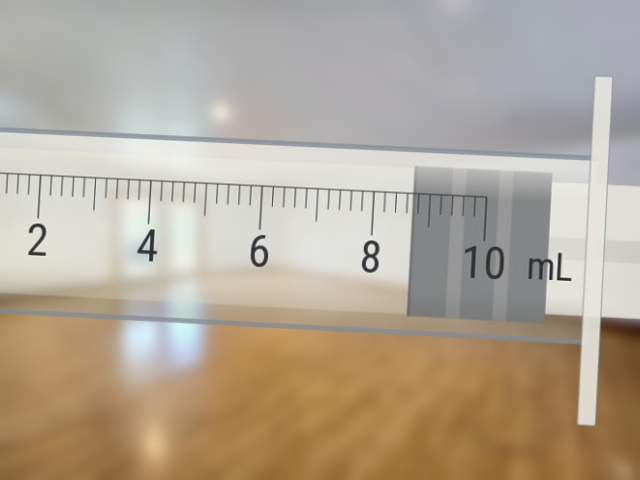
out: 8.7 mL
